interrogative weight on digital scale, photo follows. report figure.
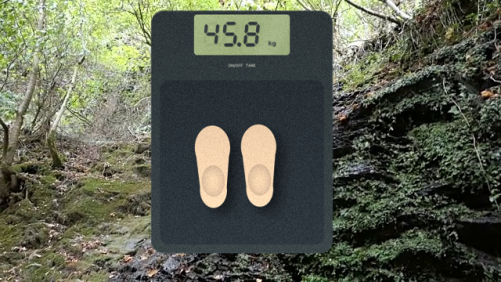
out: 45.8 kg
